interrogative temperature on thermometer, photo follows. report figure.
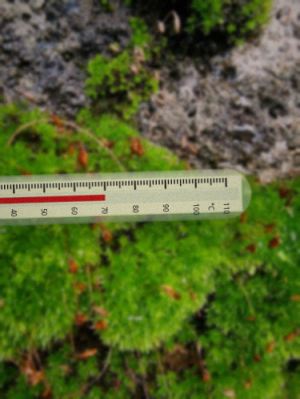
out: 70 °C
